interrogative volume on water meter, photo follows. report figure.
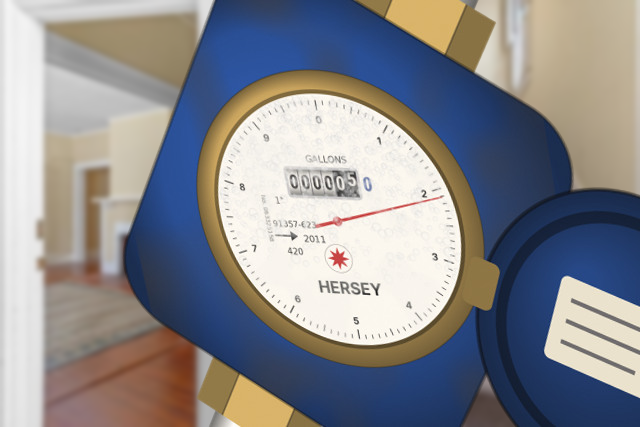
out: 52.1 gal
